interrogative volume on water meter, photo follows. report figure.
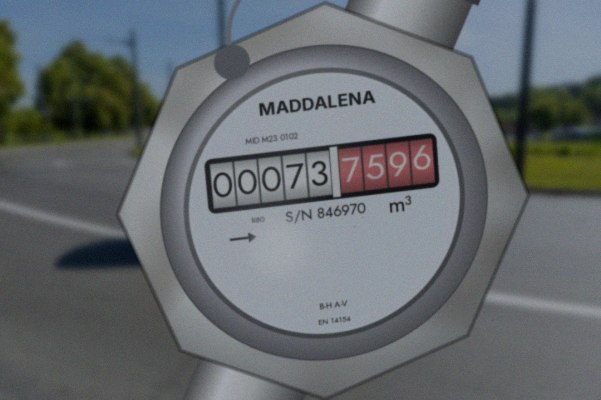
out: 73.7596 m³
